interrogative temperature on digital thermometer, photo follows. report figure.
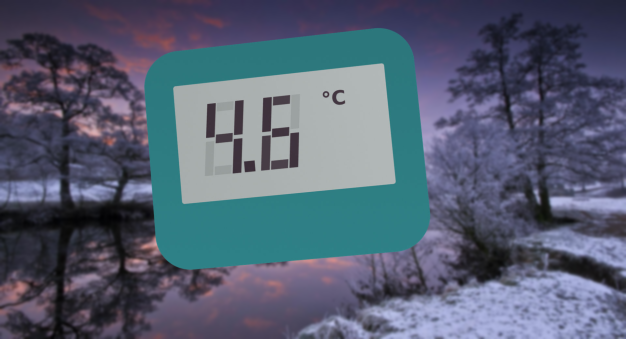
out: 4.6 °C
